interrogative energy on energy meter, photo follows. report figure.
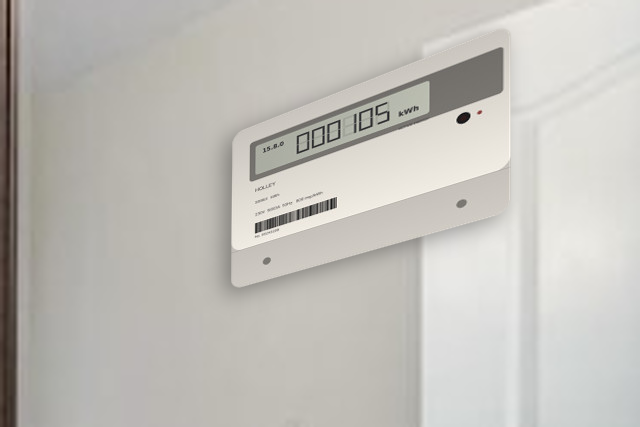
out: 105 kWh
